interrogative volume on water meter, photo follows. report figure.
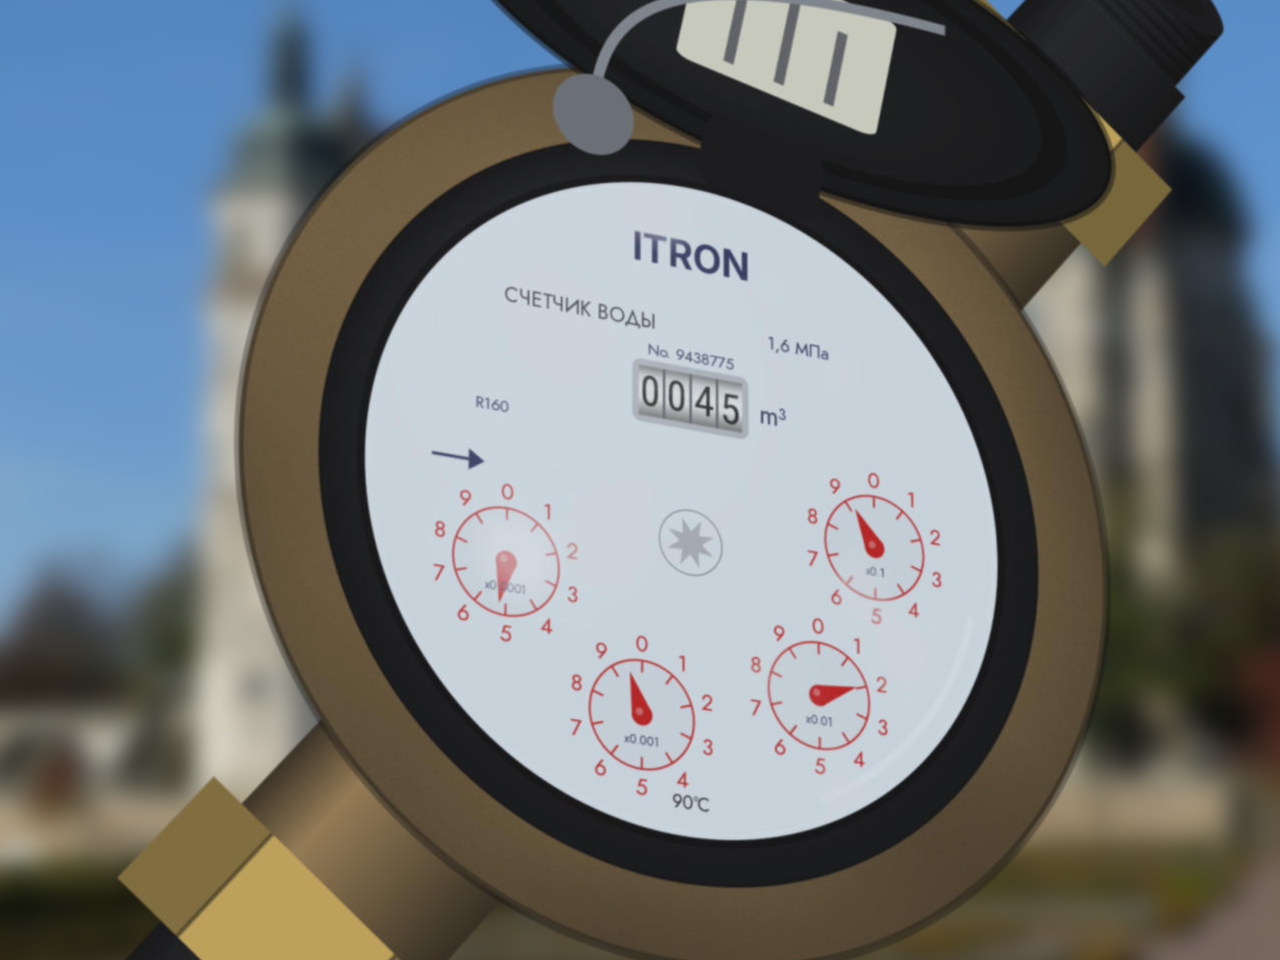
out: 44.9195 m³
